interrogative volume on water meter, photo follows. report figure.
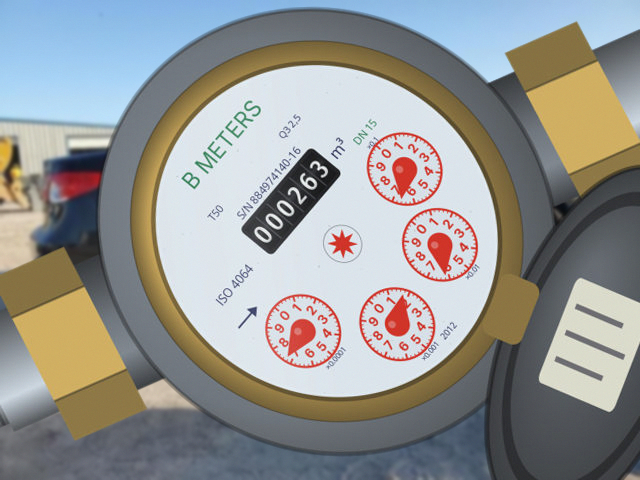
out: 263.6617 m³
